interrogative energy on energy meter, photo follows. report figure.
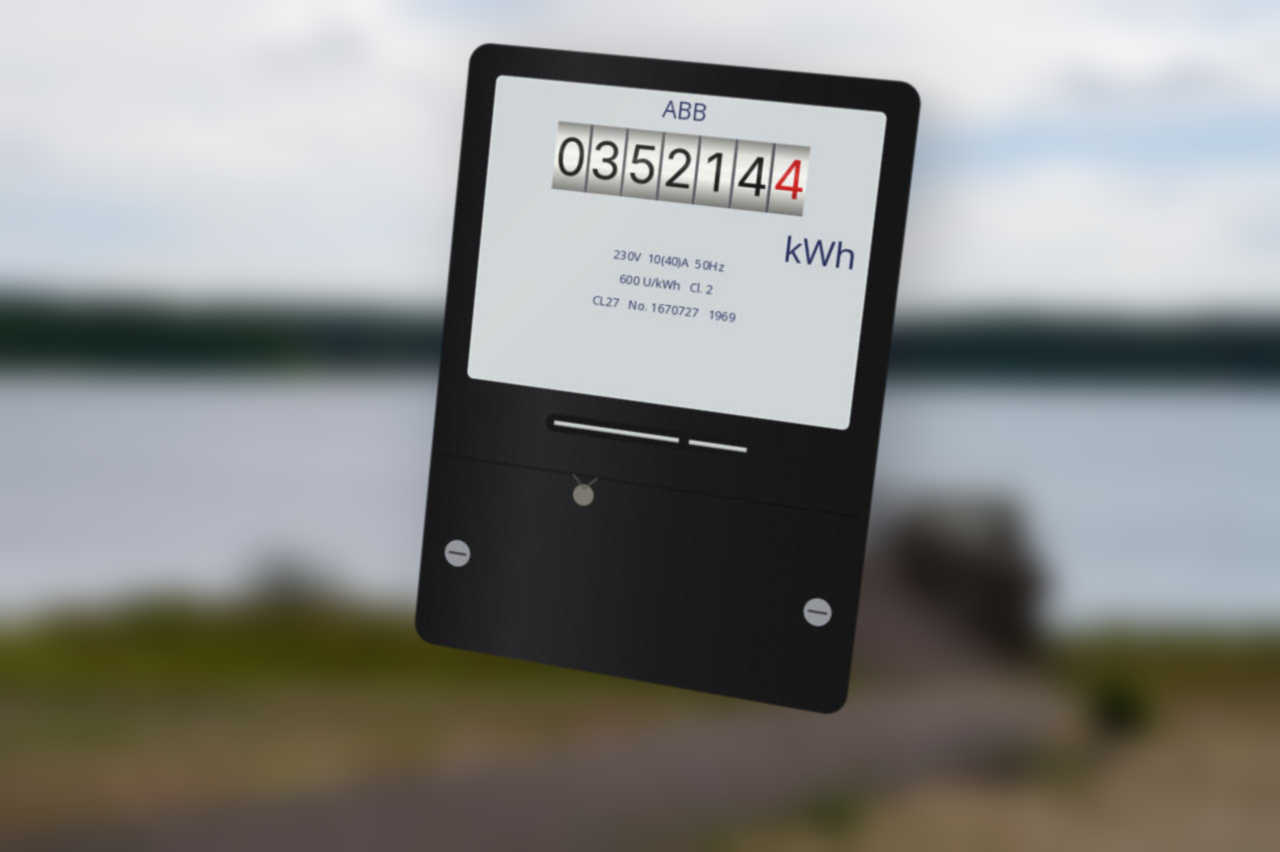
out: 35214.4 kWh
